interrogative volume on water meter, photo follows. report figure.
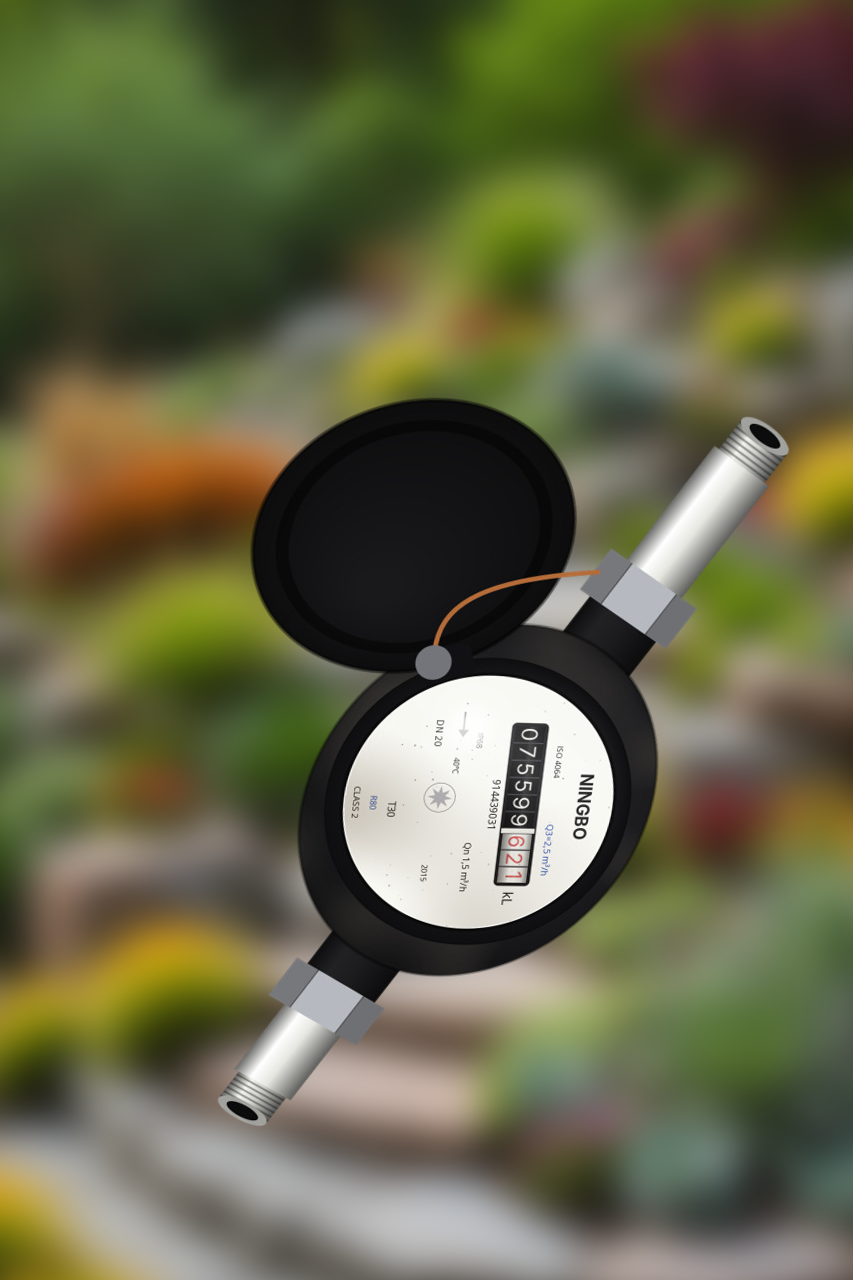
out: 75599.621 kL
